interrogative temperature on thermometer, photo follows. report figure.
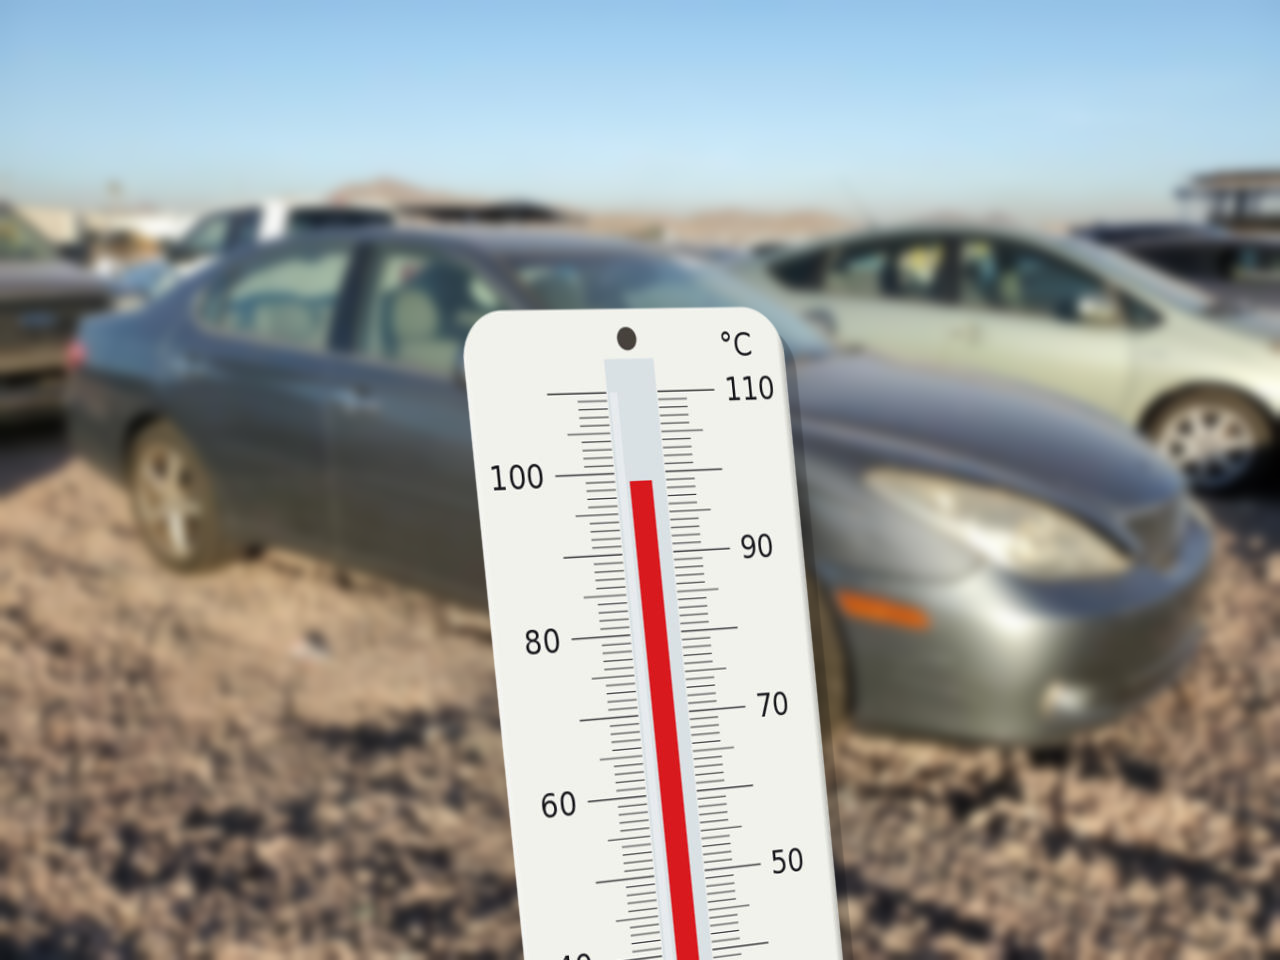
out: 99 °C
